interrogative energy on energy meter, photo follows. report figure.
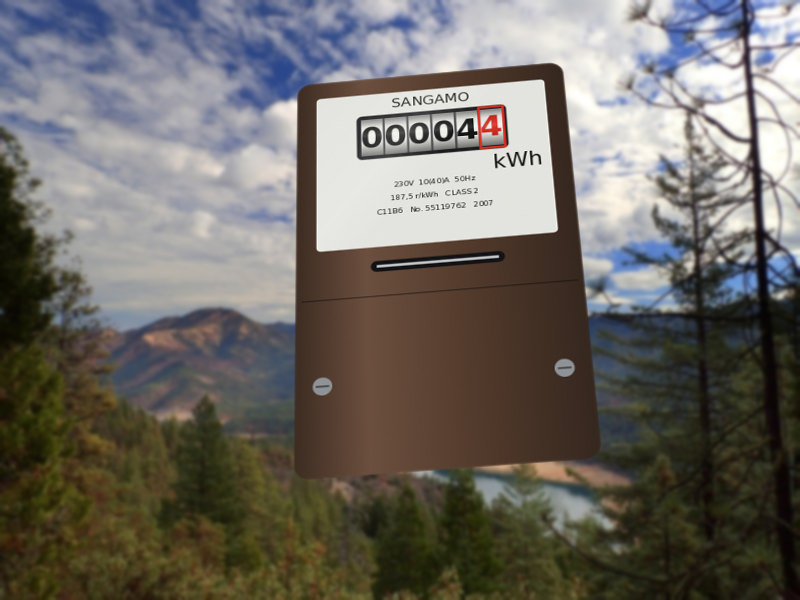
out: 4.4 kWh
